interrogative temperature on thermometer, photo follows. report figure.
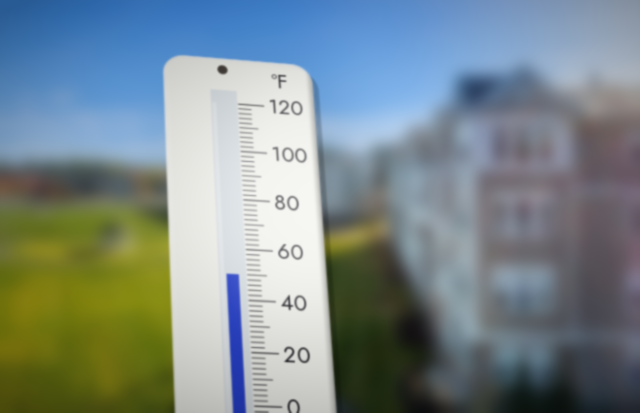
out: 50 °F
